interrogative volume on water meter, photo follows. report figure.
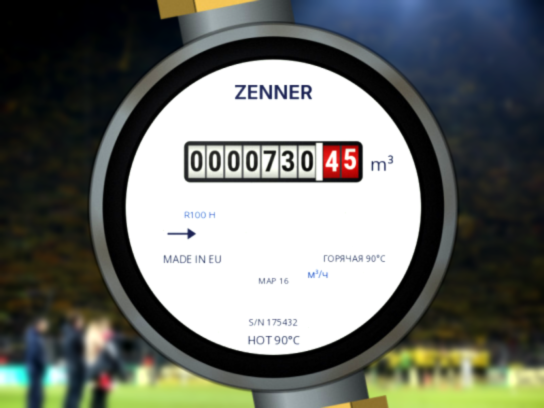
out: 730.45 m³
